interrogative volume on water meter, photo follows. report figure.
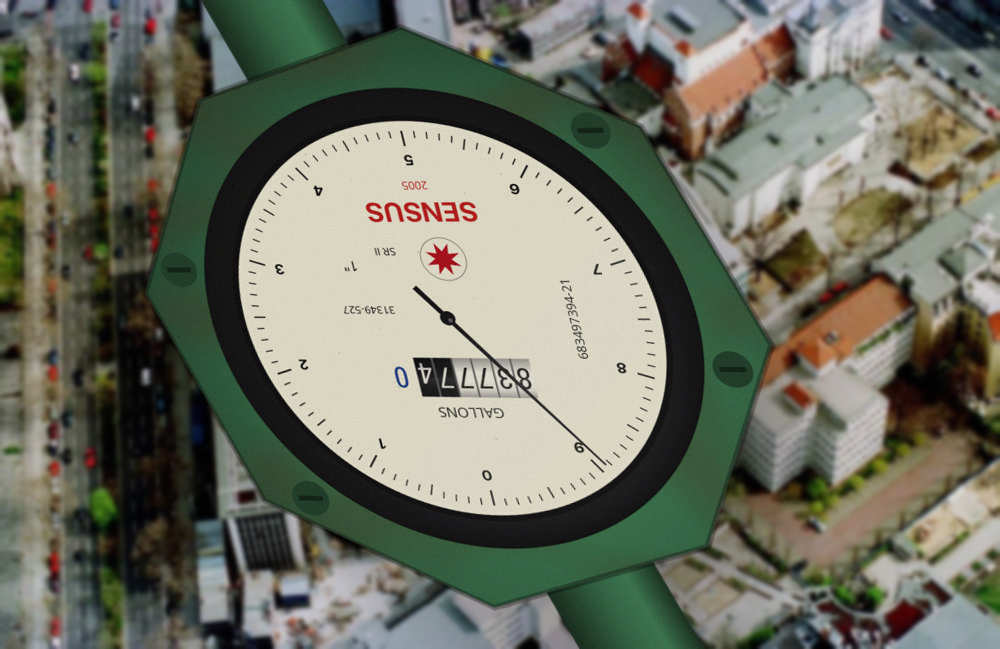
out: 8377738.9 gal
